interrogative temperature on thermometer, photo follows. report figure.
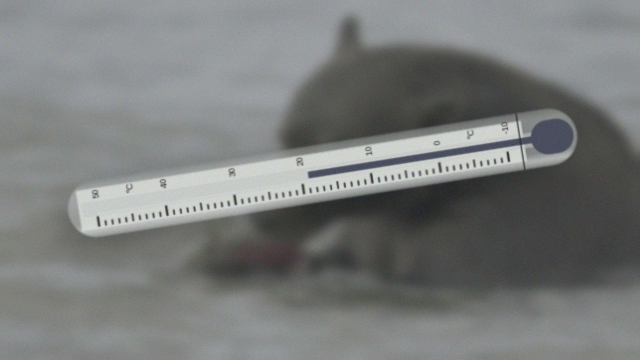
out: 19 °C
